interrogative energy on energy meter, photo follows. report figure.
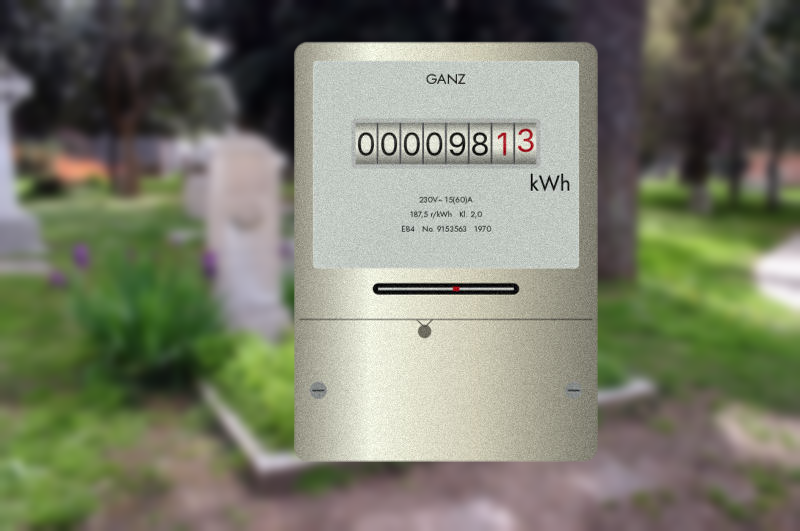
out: 98.13 kWh
